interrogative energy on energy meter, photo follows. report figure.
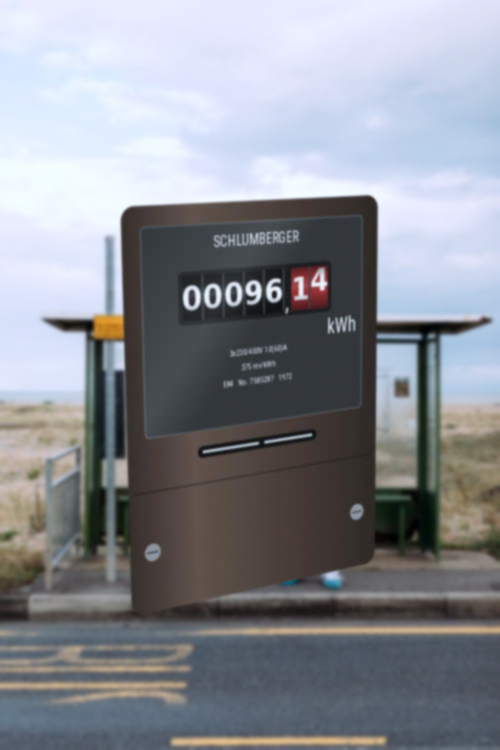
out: 96.14 kWh
